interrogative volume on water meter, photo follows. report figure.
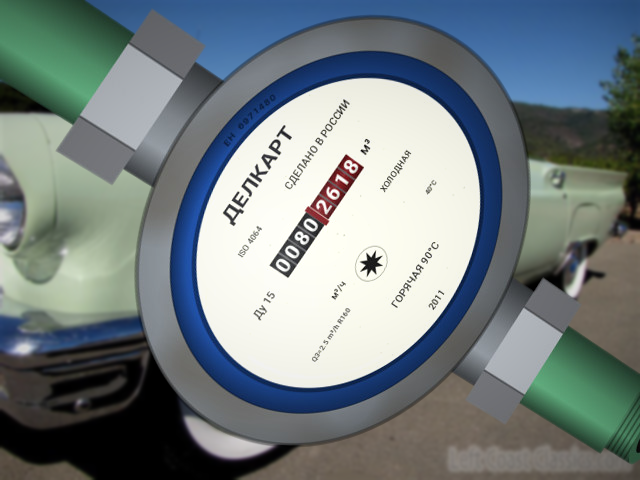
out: 80.2618 m³
